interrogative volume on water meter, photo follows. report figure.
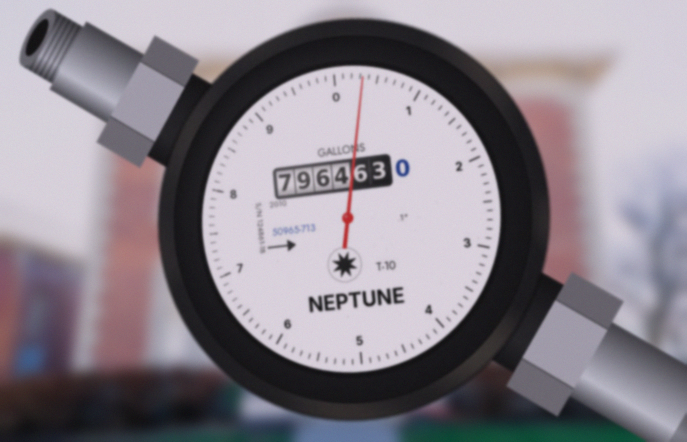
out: 7964630.3 gal
